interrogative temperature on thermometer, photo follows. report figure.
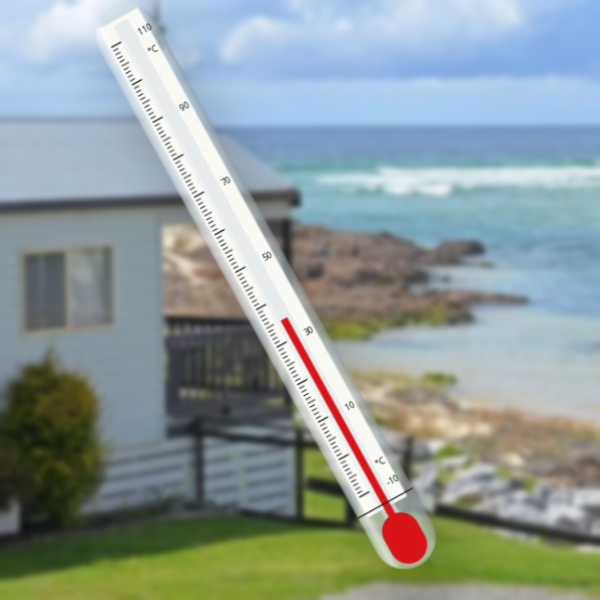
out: 35 °C
